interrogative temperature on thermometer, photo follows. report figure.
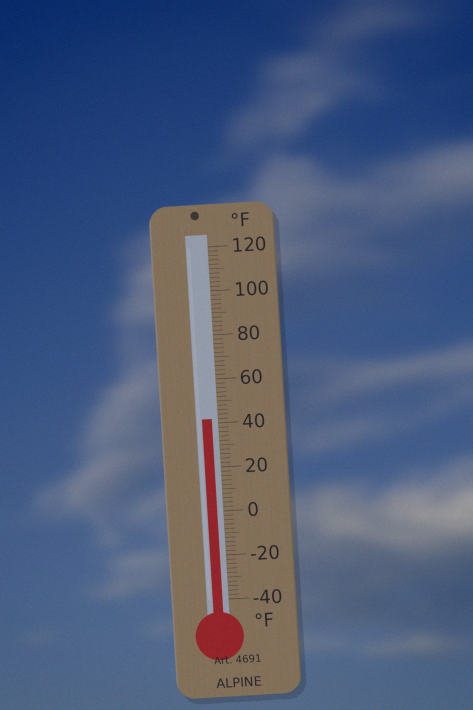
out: 42 °F
